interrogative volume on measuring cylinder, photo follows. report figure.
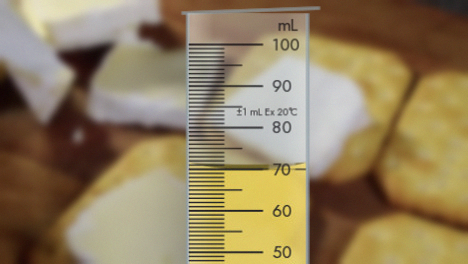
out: 70 mL
